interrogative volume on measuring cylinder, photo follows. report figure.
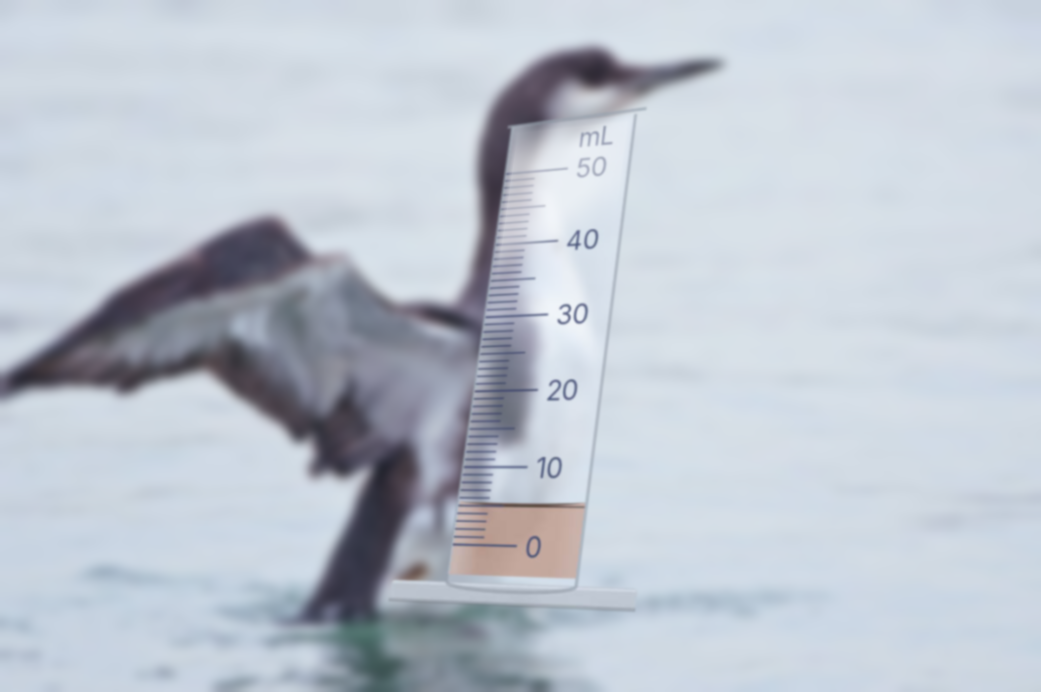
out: 5 mL
